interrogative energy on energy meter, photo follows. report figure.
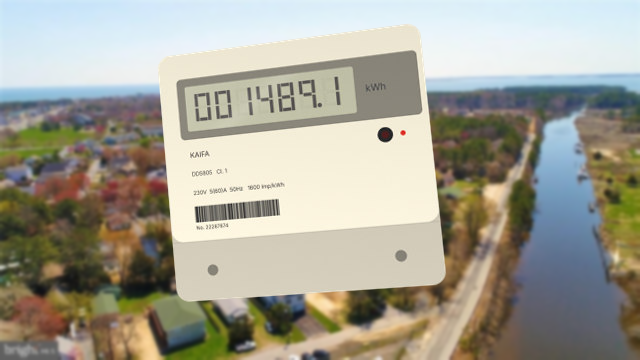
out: 1489.1 kWh
